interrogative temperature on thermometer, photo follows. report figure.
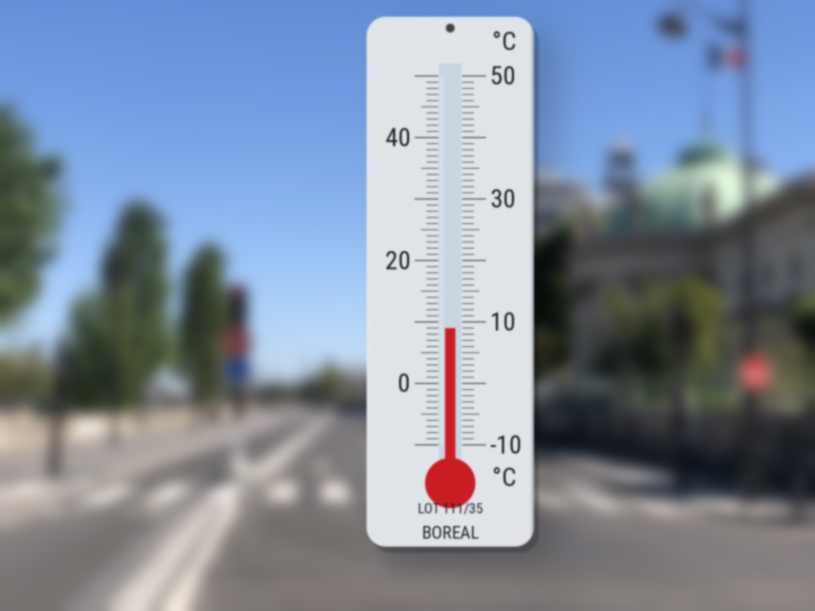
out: 9 °C
